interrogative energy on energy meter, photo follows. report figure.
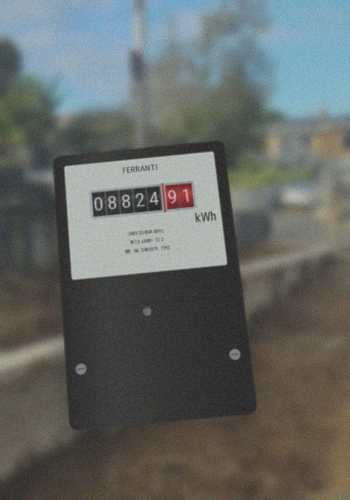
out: 8824.91 kWh
